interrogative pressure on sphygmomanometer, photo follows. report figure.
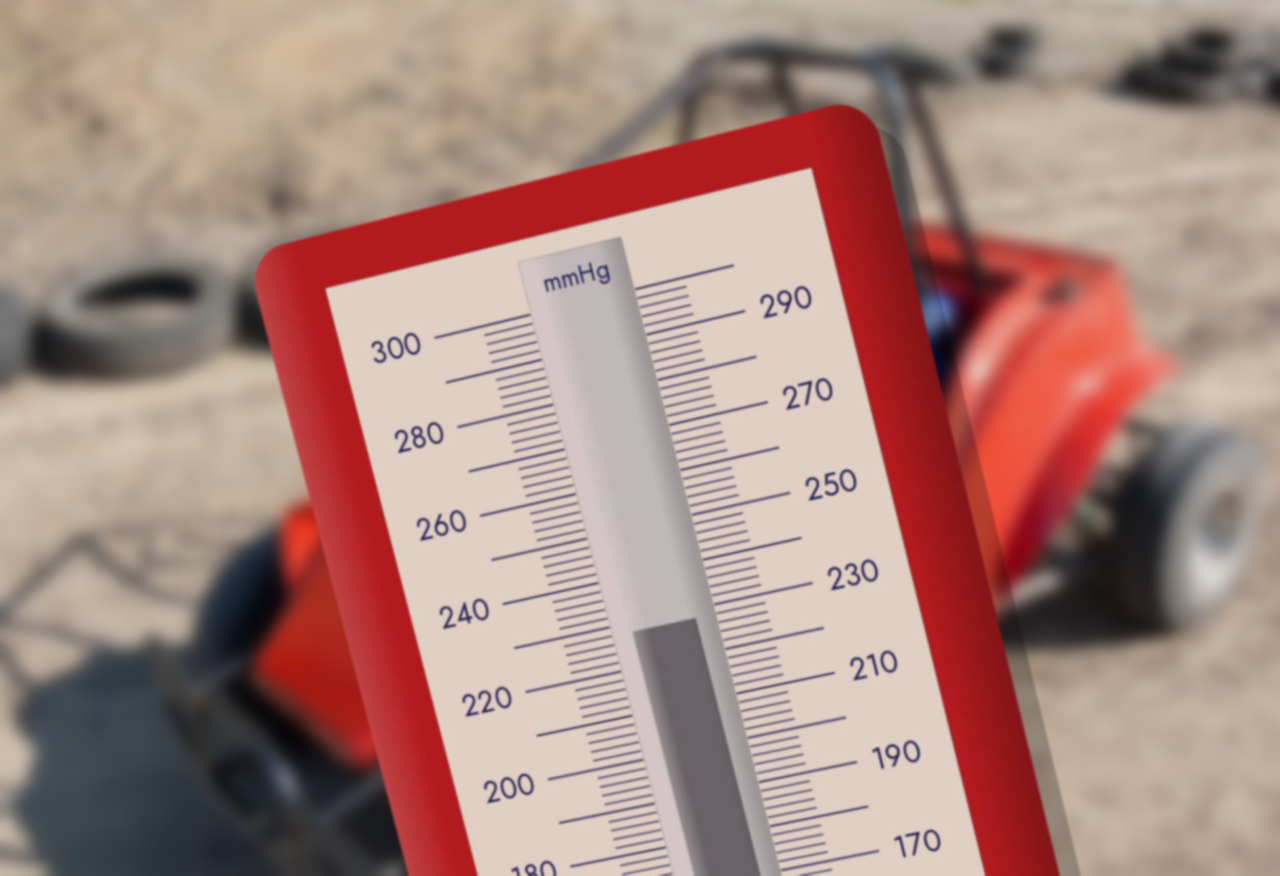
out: 228 mmHg
